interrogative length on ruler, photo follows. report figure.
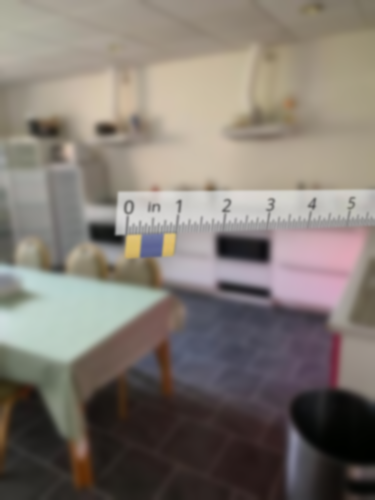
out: 1 in
